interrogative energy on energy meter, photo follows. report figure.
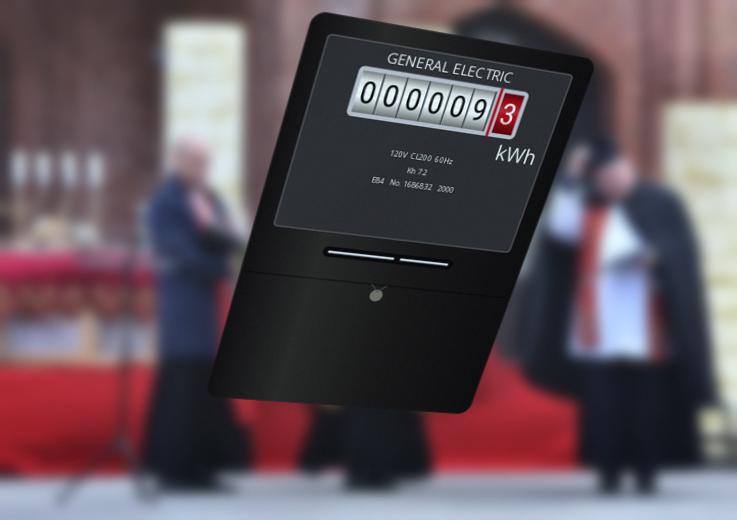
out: 9.3 kWh
